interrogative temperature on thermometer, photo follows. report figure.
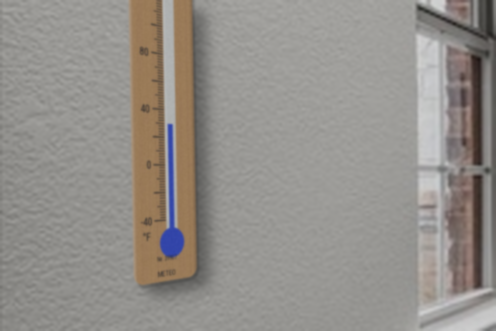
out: 30 °F
